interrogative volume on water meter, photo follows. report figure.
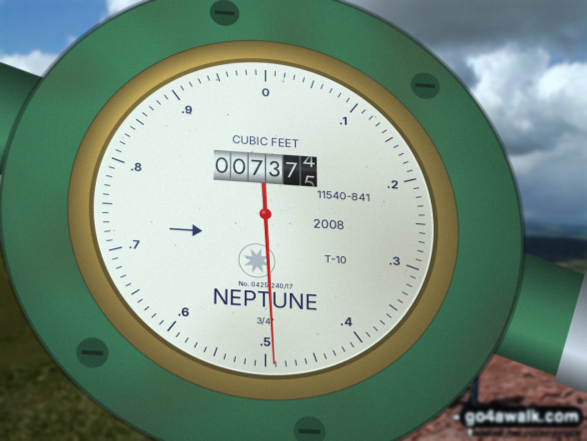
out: 7374.49 ft³
